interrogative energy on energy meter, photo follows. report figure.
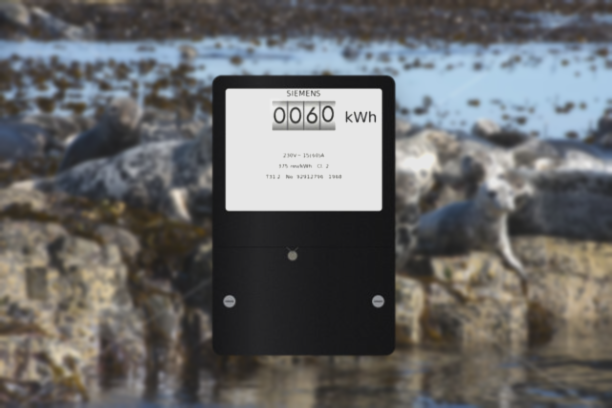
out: 60 kWh
